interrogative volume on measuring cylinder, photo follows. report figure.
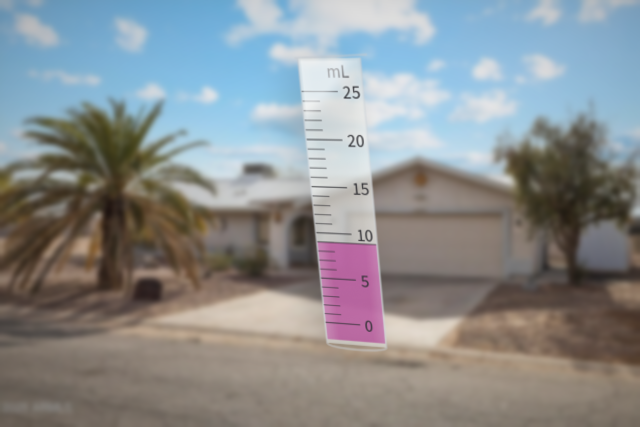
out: 9 mL
